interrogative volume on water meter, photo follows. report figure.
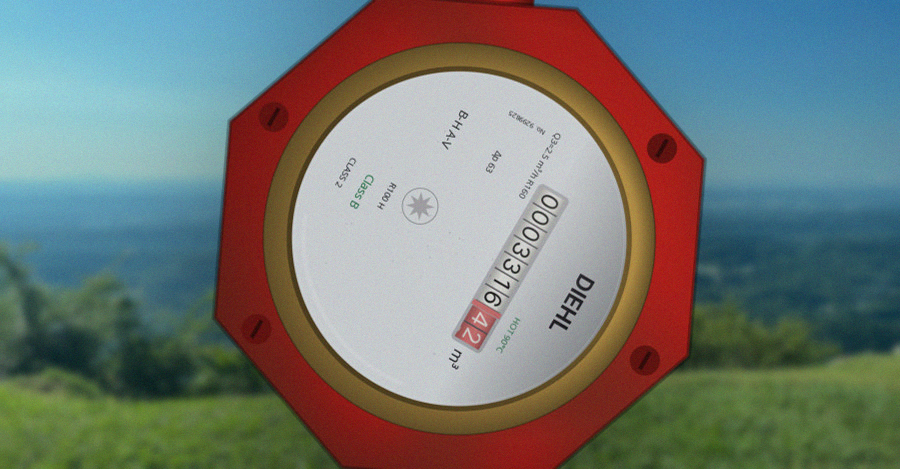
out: 3316.42 m³
